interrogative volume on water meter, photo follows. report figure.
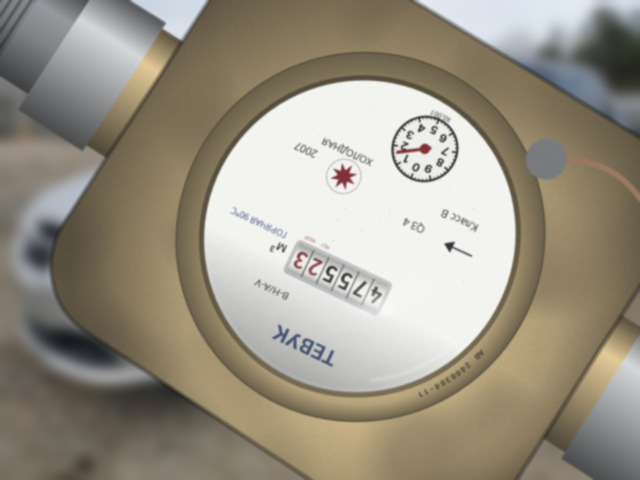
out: 4755.231 m³
